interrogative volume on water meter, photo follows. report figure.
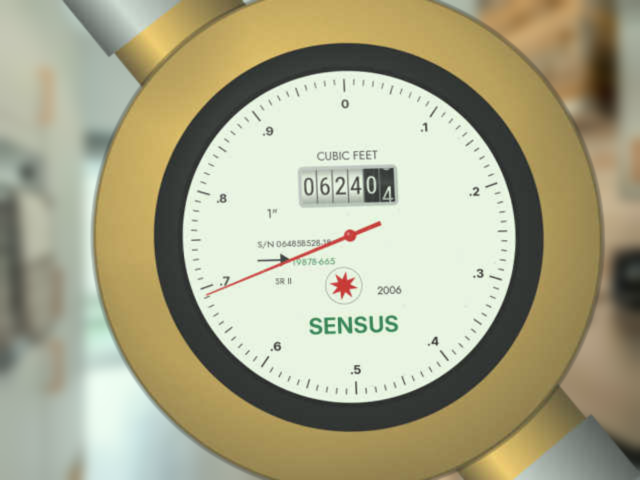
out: 62403.69 ft³
